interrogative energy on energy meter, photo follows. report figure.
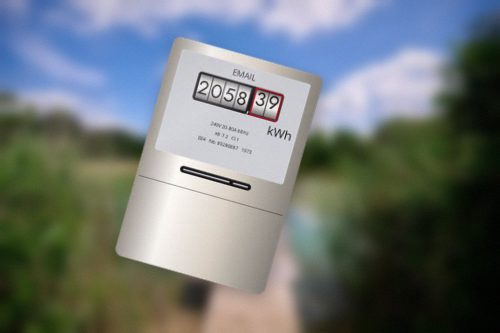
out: 2058.39 kWh
